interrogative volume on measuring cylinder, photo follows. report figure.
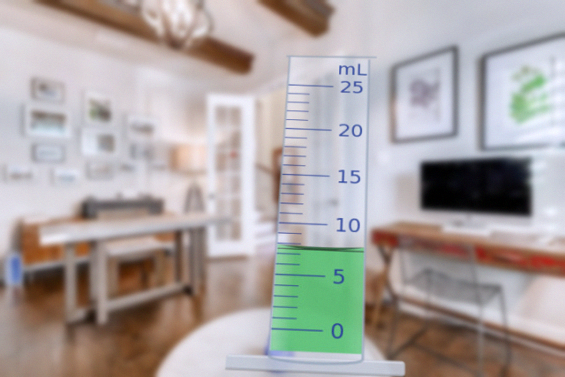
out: 7.5 mL
